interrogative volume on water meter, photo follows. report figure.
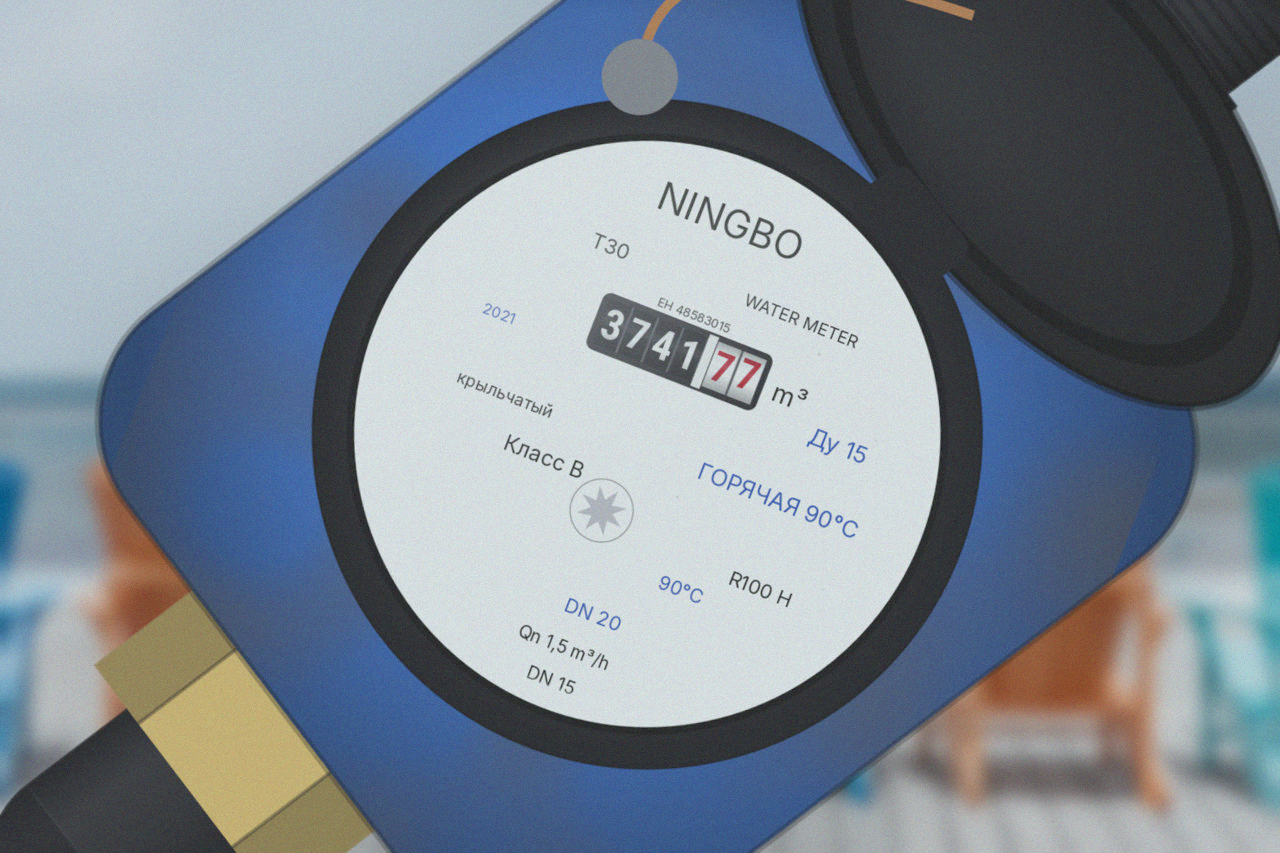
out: 3741.77 m³
